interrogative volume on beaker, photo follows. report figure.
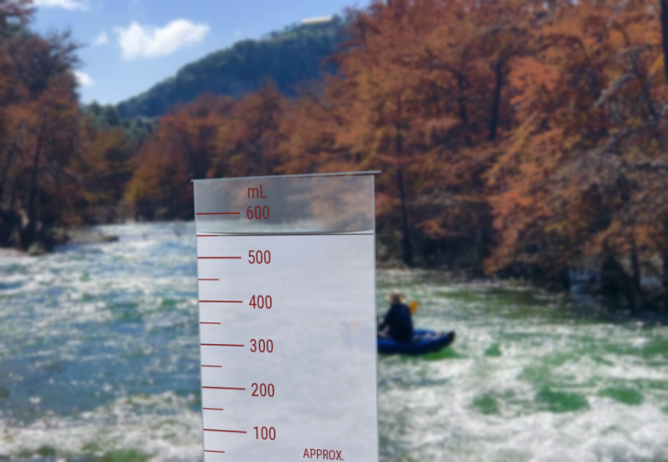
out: 550 mL
